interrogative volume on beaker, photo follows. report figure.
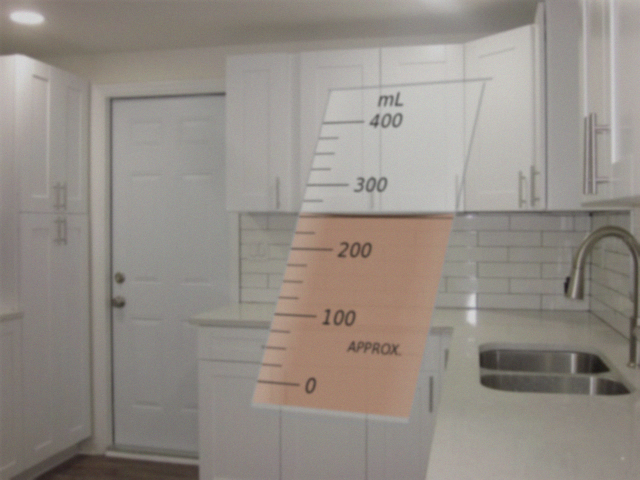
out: 250 mL
